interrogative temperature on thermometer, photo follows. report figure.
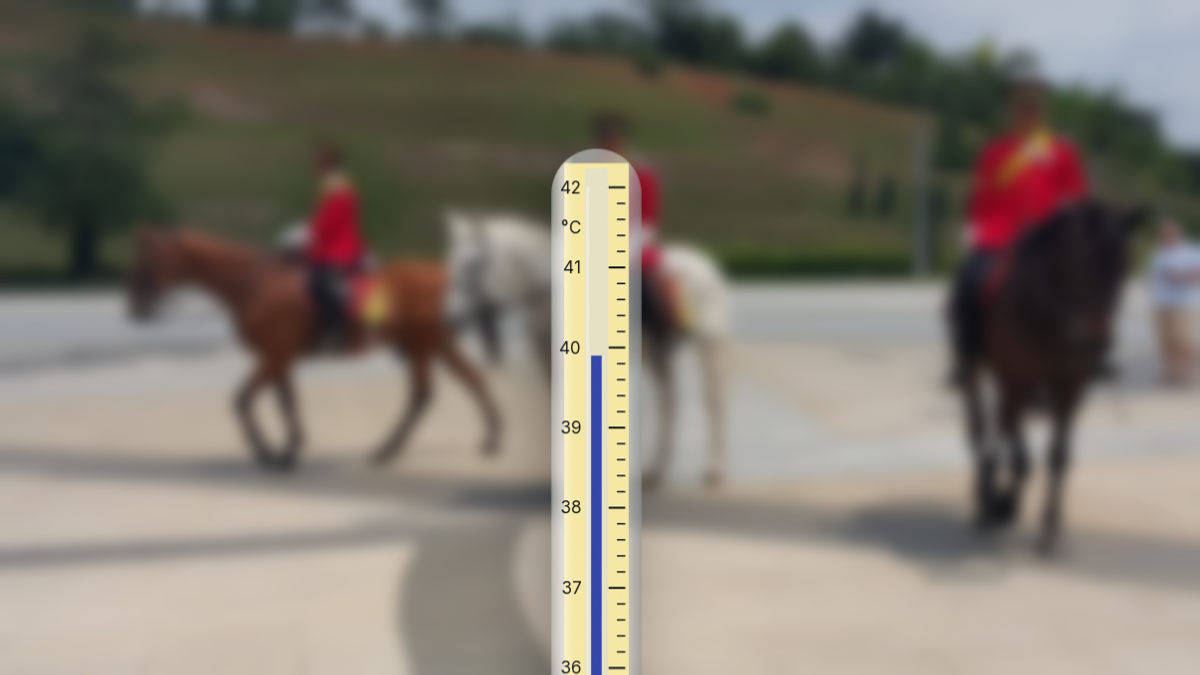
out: 39.9 °C
